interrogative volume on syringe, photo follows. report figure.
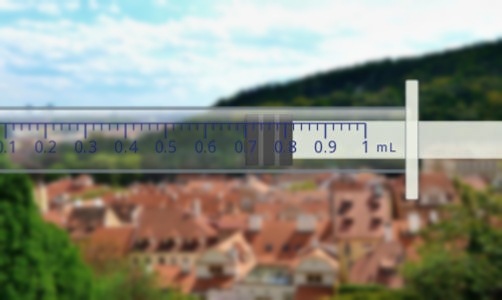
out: 0.7 mL
